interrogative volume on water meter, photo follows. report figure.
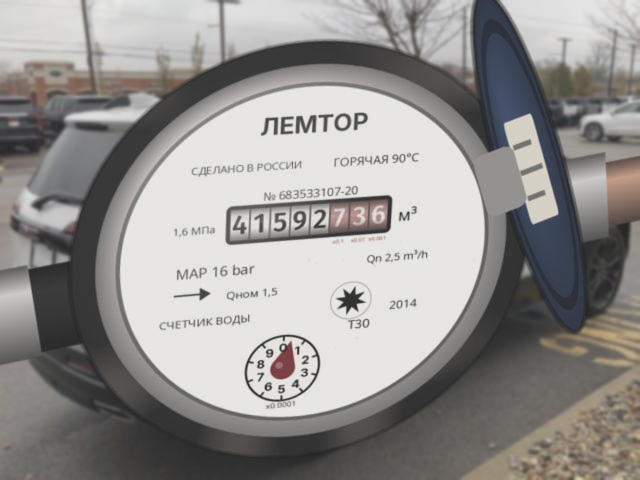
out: 41592.7360 m³
